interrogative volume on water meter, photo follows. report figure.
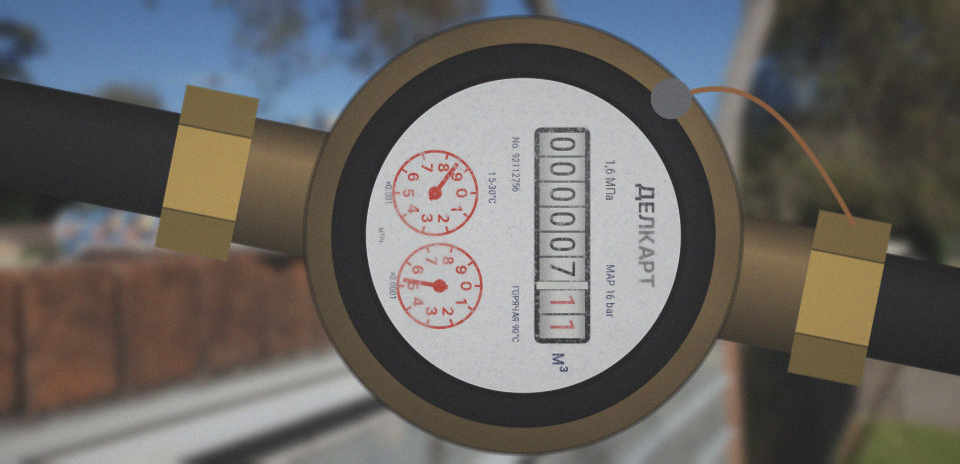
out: 7.1185 m³
